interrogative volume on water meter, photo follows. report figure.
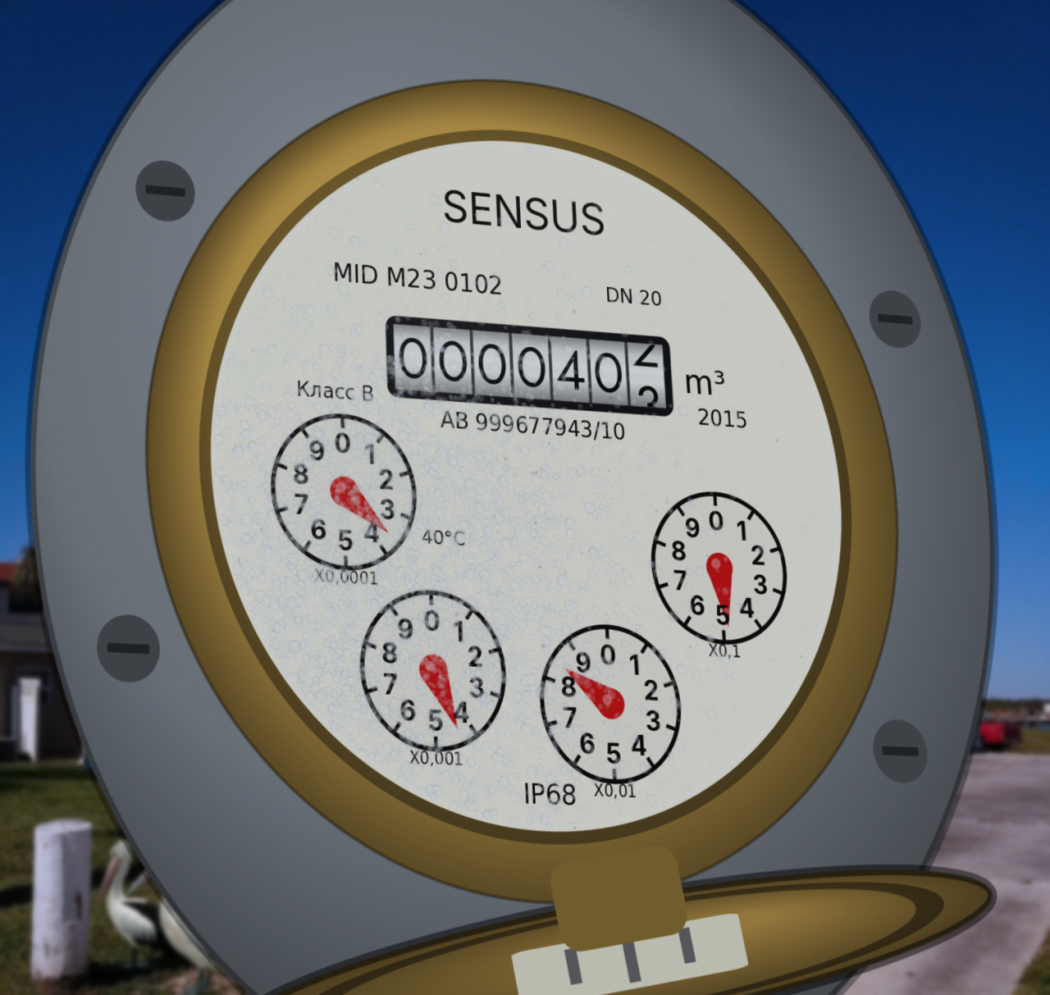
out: 402.4843 m³
